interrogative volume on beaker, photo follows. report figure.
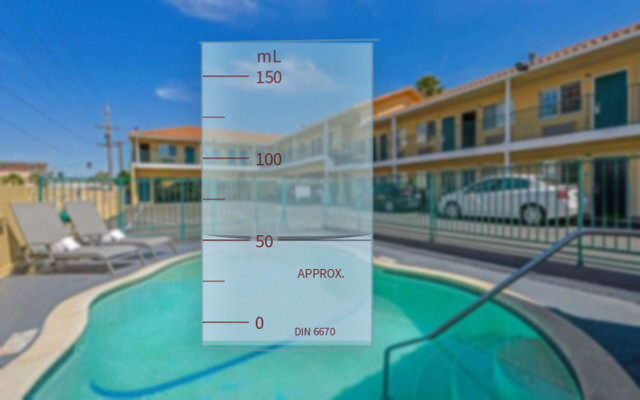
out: 50 mL
